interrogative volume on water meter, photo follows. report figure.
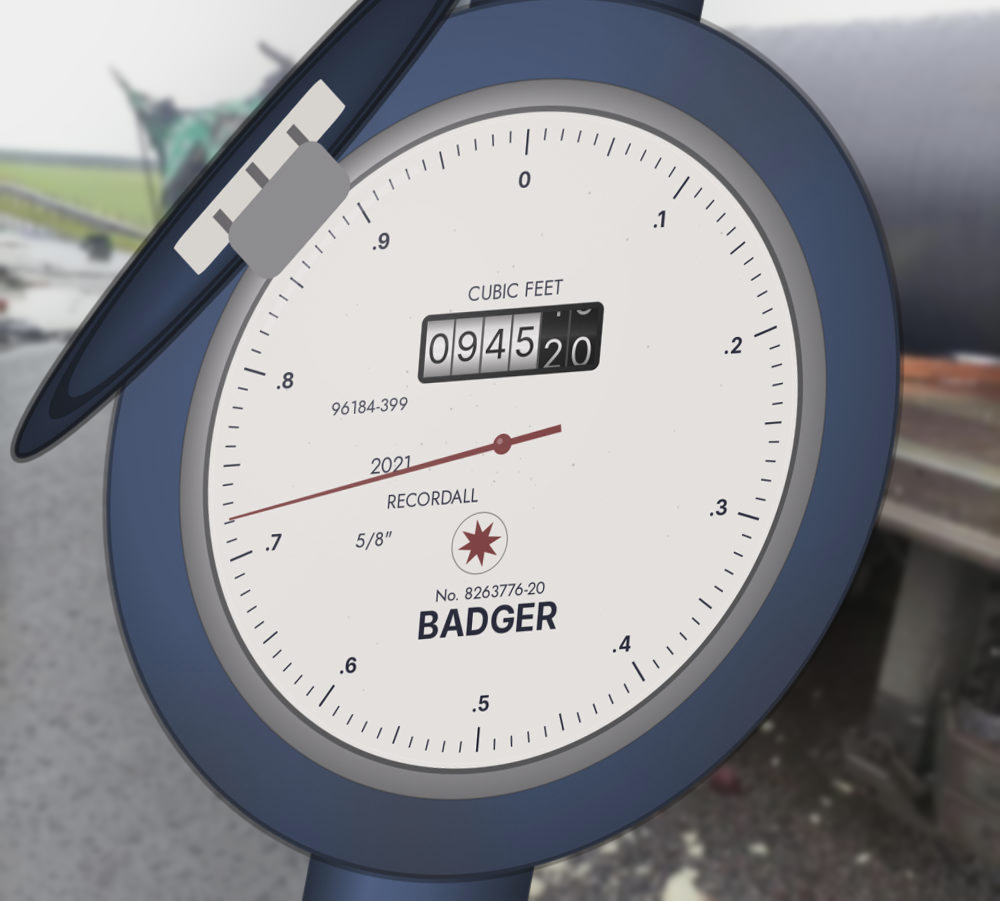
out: 94519.72 ft³
